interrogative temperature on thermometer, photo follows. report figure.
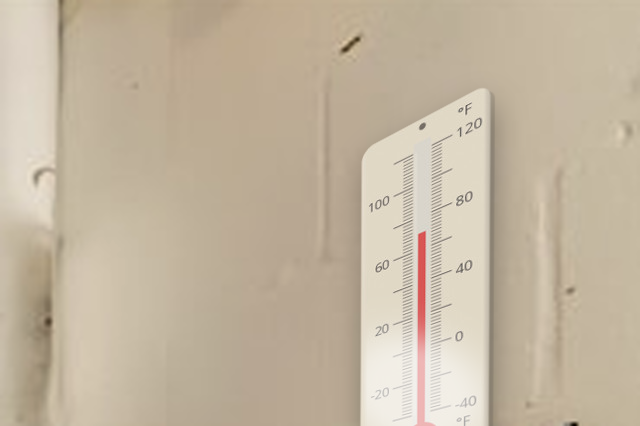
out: 70 °F
